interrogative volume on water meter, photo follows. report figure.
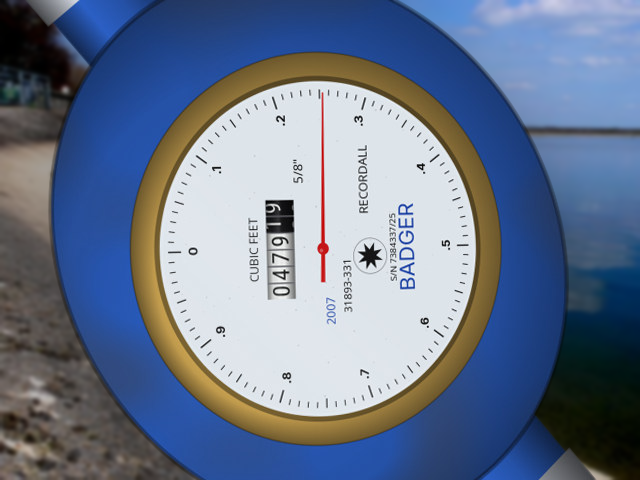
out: 47919.25 ft³
